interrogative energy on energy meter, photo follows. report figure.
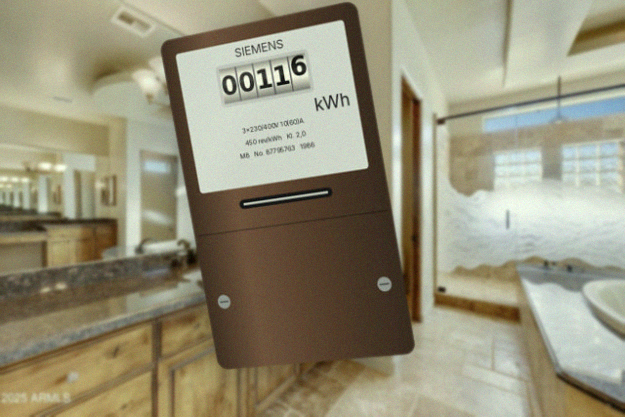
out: 116 kWh
